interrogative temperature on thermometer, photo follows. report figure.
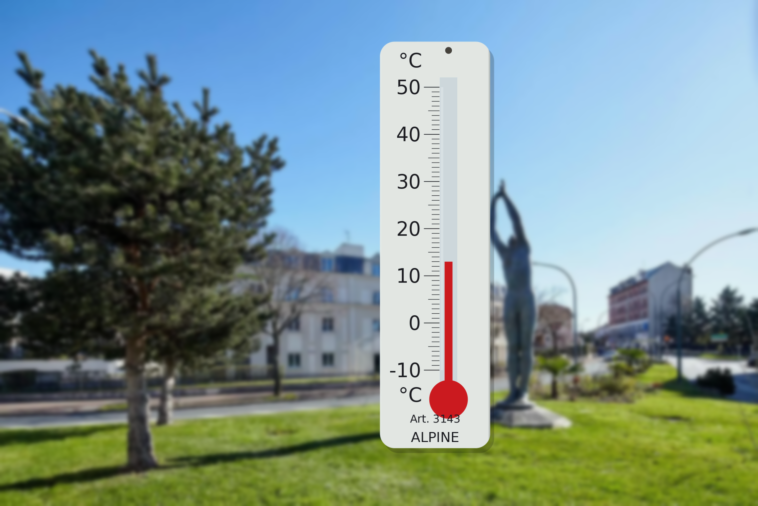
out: 13 °C
